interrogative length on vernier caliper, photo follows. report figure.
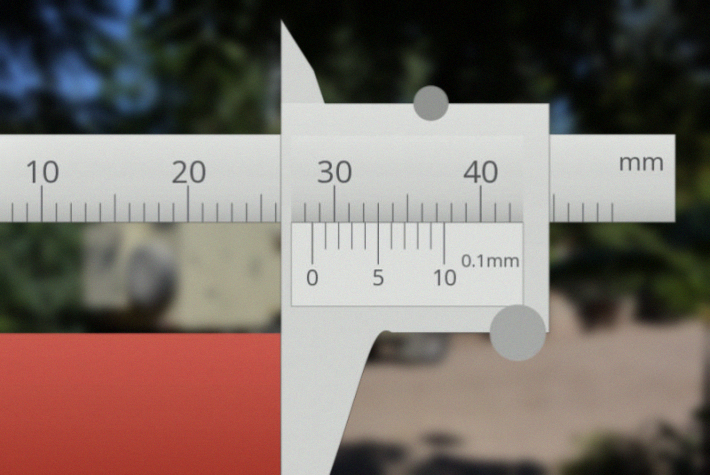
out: 28.5 mm
